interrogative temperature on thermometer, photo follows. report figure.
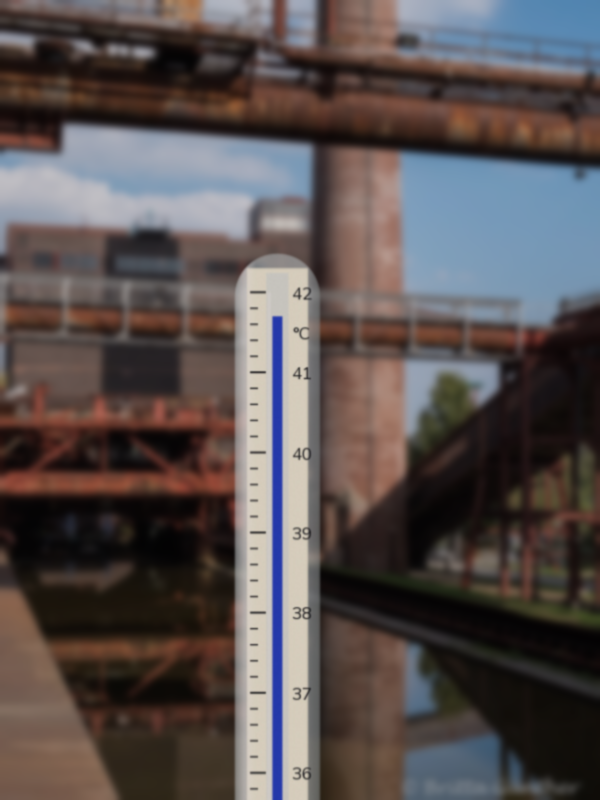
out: 41.7 °C
